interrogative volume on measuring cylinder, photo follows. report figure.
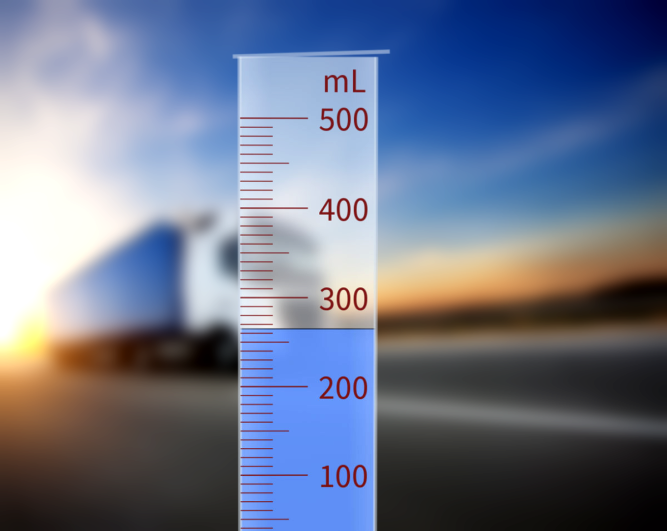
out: 265 mL
